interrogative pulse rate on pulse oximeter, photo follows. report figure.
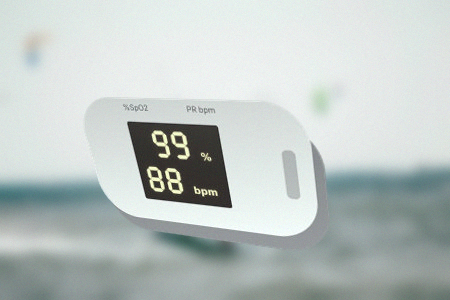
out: 88 bpm
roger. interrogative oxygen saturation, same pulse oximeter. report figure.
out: 99 %
